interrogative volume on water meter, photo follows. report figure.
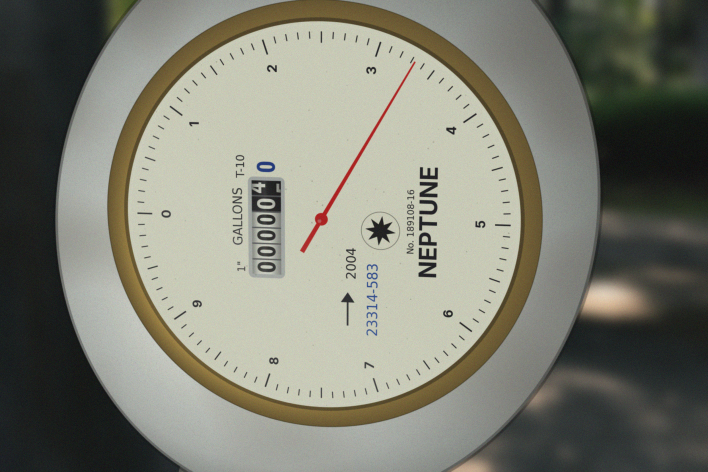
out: 43.3 gal
